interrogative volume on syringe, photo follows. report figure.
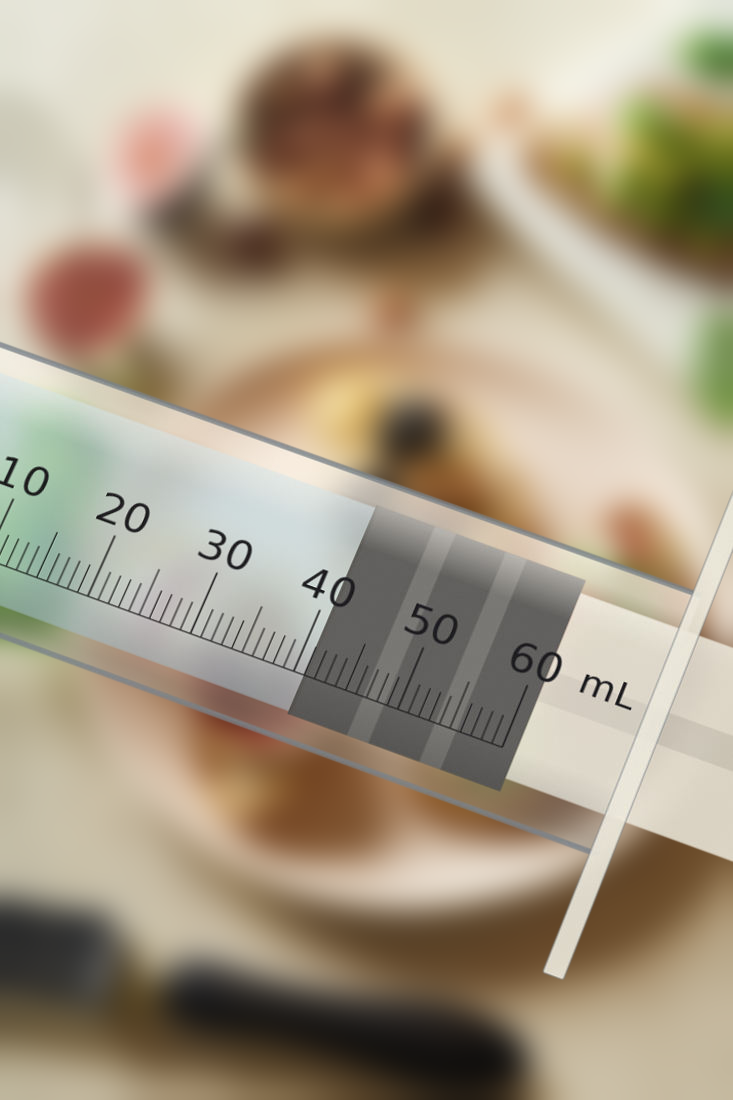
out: 41 mL
